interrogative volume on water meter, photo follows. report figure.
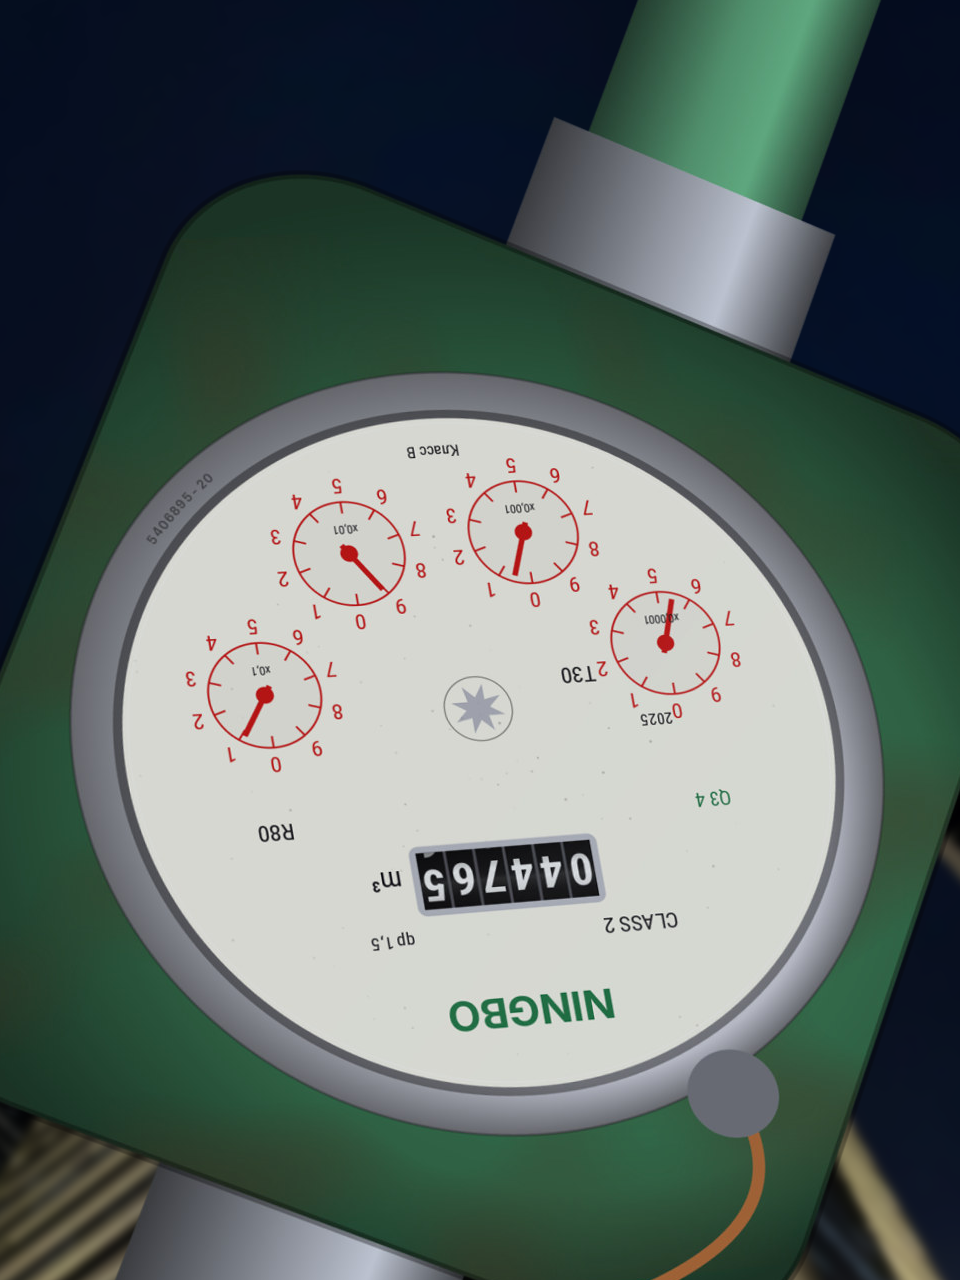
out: 44765.0905 m³
